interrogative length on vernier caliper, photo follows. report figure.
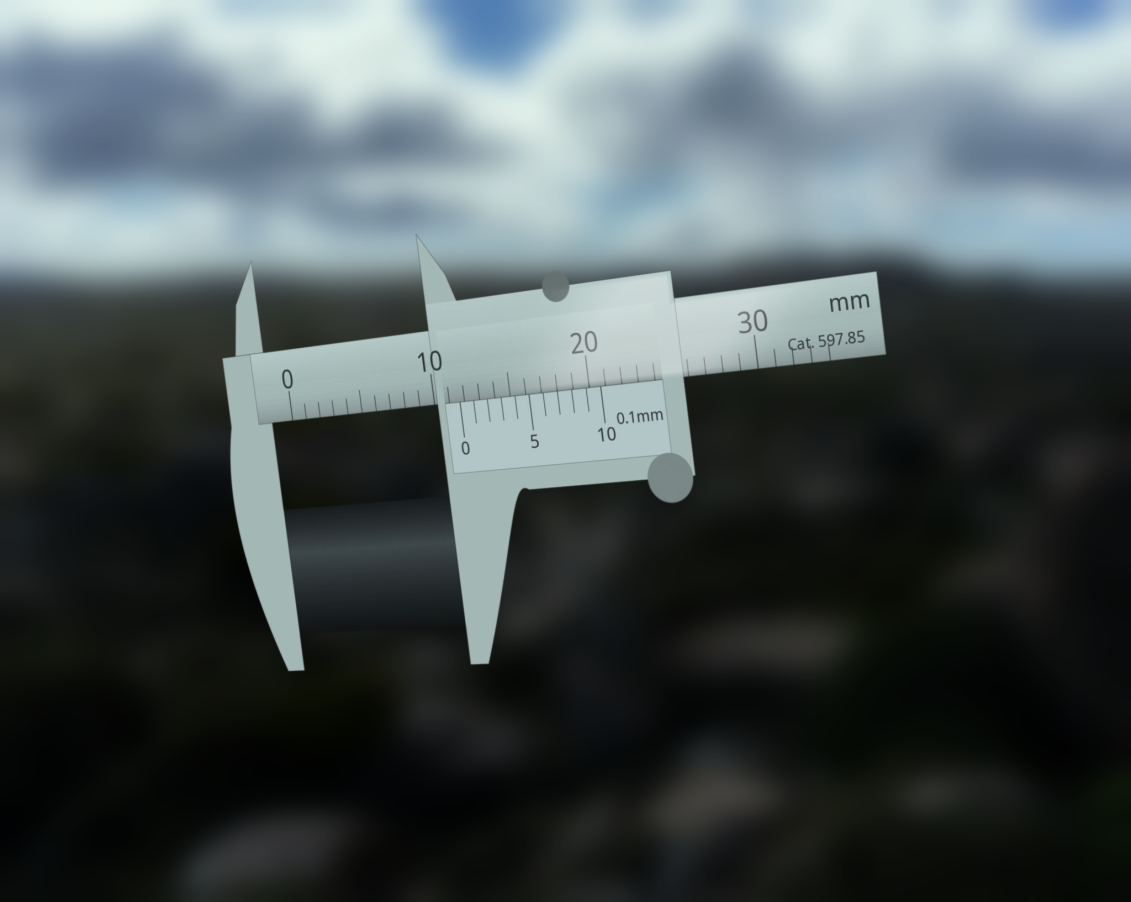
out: 11.7 mm
